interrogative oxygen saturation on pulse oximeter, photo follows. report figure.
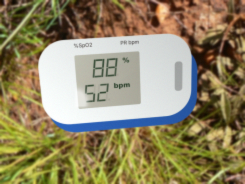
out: 88 %
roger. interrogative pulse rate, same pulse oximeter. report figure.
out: 52 bpm
